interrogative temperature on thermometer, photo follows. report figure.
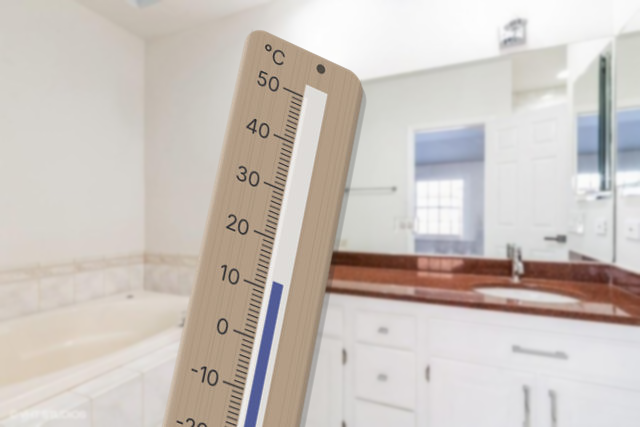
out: 12 °C
